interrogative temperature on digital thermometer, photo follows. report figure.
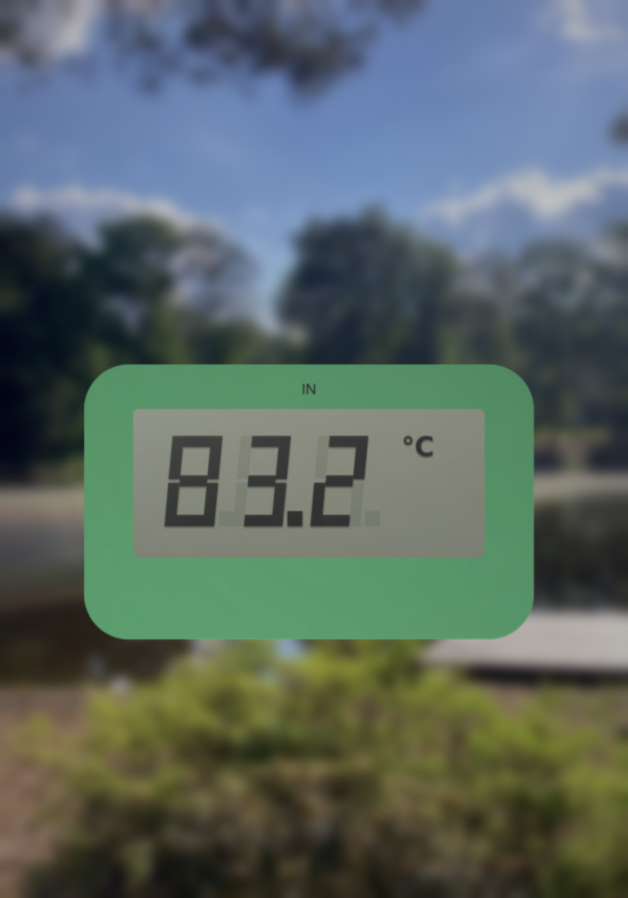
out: 83.2 °C
